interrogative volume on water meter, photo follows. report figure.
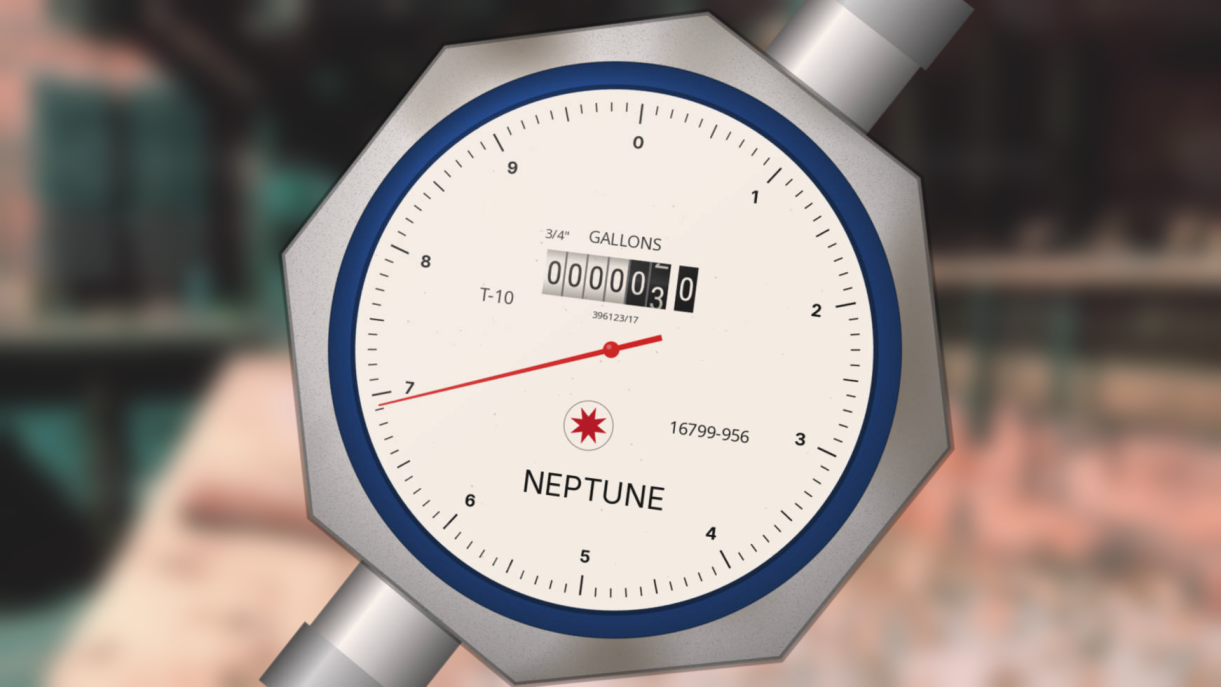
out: 26.9 gal
